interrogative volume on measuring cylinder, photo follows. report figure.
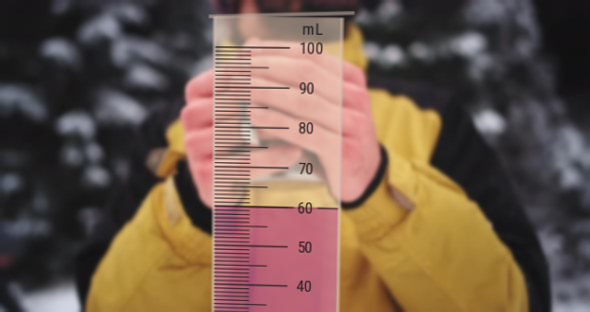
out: 60 mL
